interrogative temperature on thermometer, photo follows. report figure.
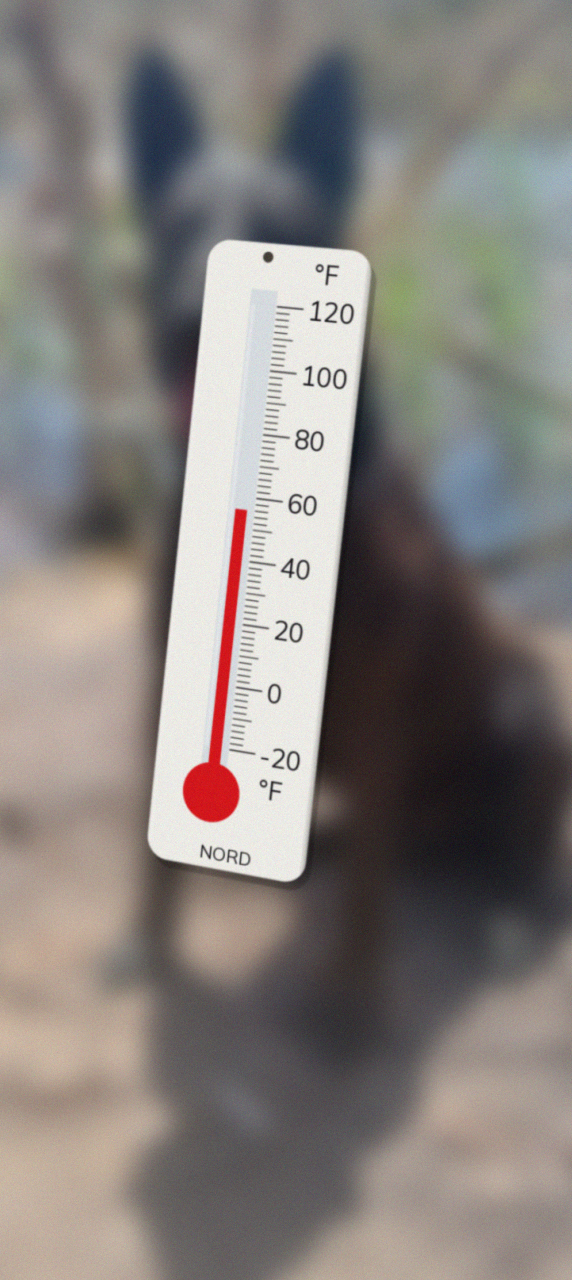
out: 56 °F
